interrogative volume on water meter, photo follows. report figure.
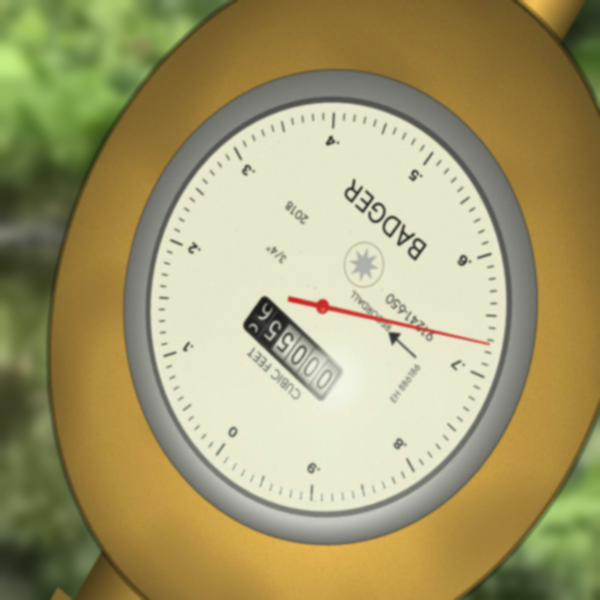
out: 555.67 ft³
